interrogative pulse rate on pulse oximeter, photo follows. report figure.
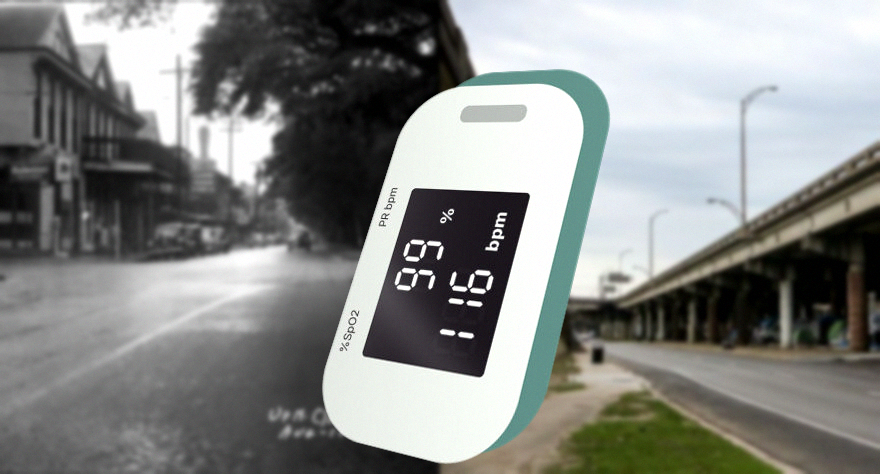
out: 116 bpm
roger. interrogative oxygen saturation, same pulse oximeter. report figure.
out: 99 %
